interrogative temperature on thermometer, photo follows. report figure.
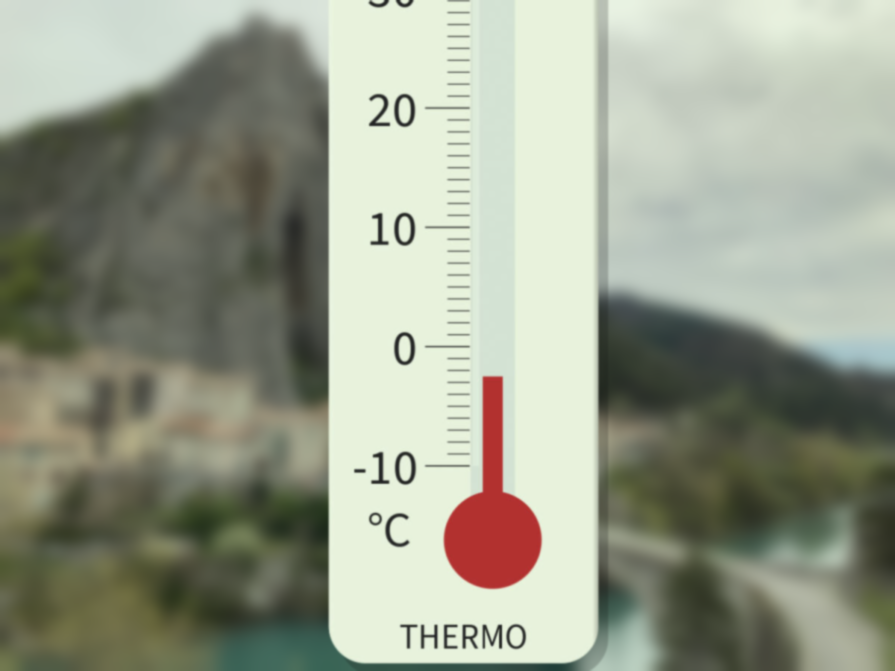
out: -2.5 °C
